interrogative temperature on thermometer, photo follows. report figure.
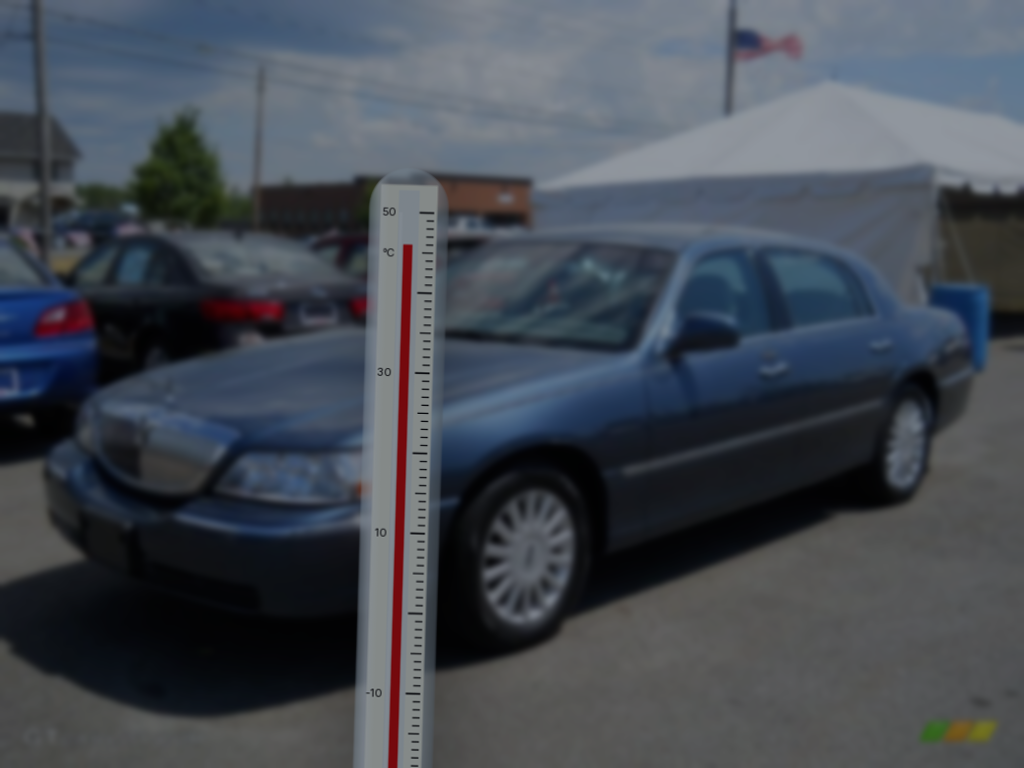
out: 46 °C
